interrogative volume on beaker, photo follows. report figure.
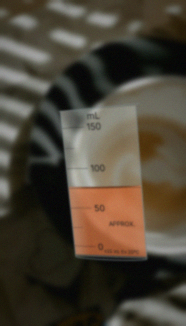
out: 75 mL
